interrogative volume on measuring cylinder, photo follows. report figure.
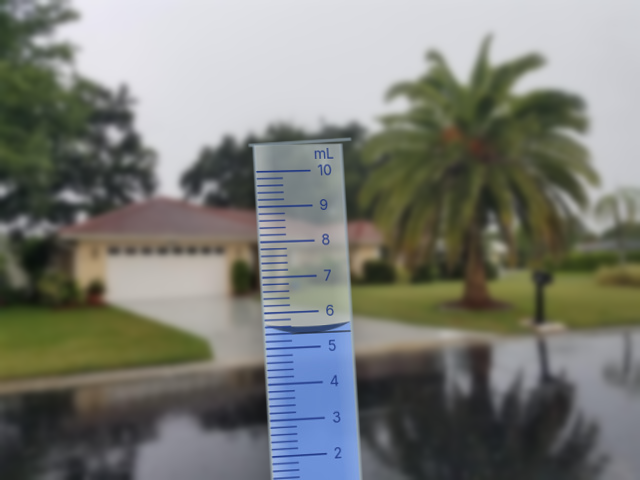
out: 5.4 mL
